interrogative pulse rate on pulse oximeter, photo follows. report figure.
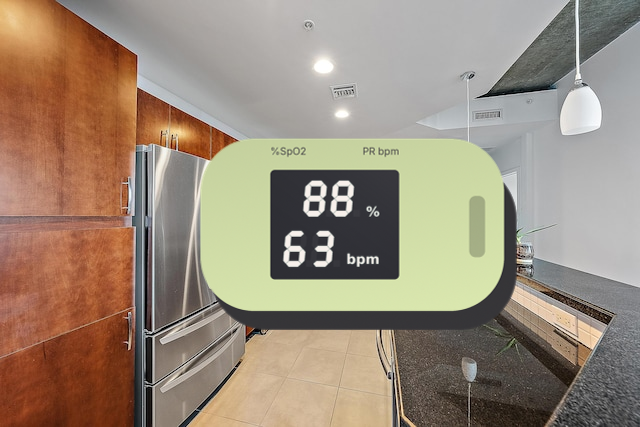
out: 63 bpm
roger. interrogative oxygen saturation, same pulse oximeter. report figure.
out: 88 %
